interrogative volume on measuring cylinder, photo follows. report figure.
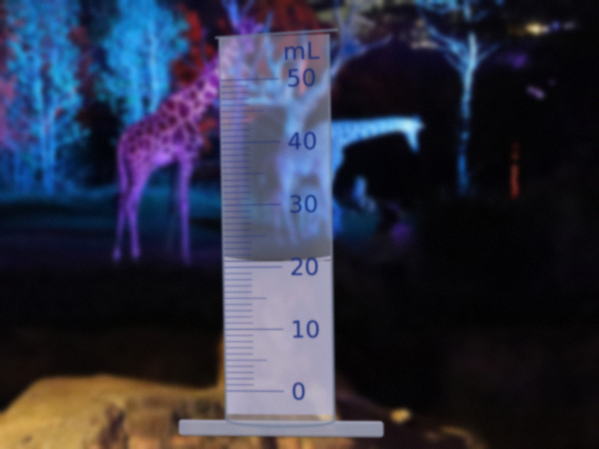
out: 21 mL
